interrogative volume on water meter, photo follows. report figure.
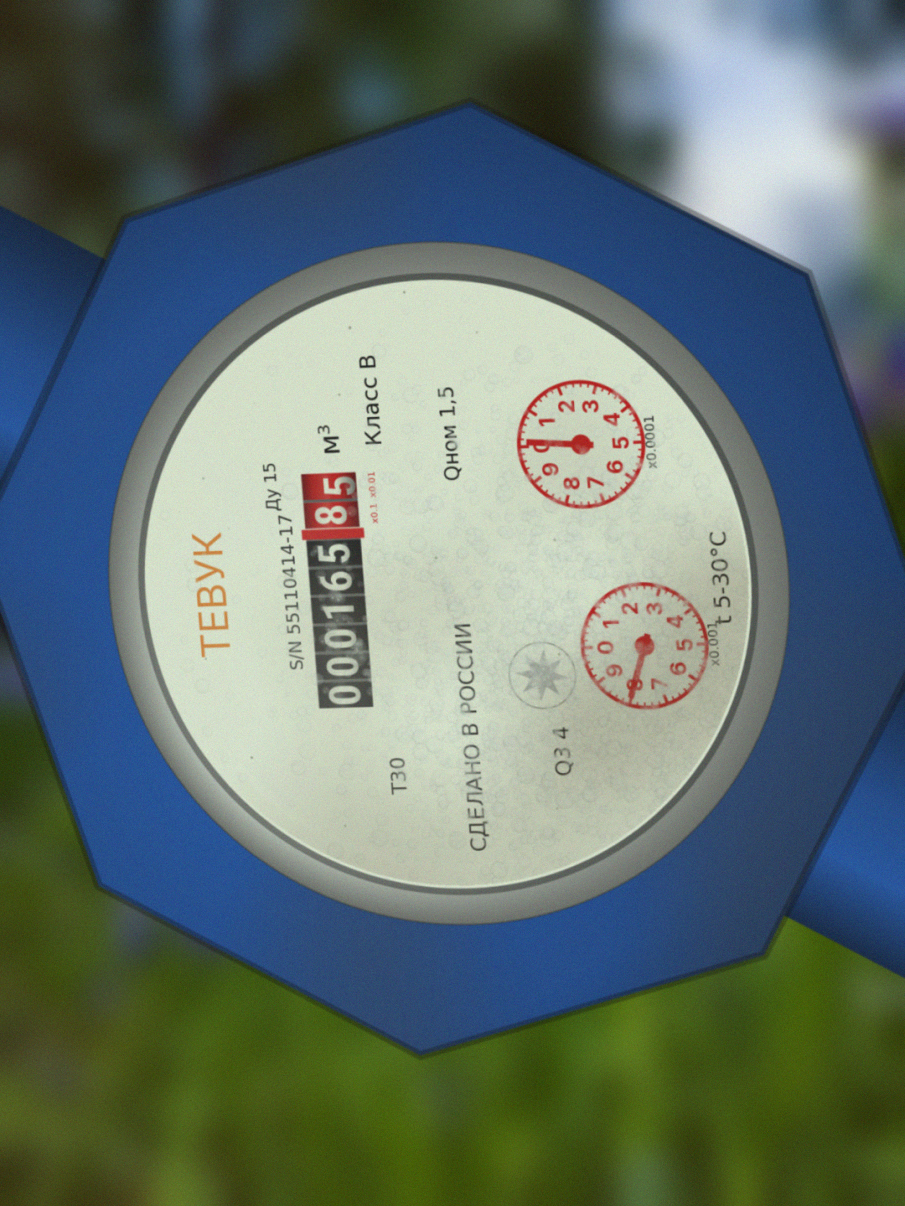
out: 165.8480 m³
